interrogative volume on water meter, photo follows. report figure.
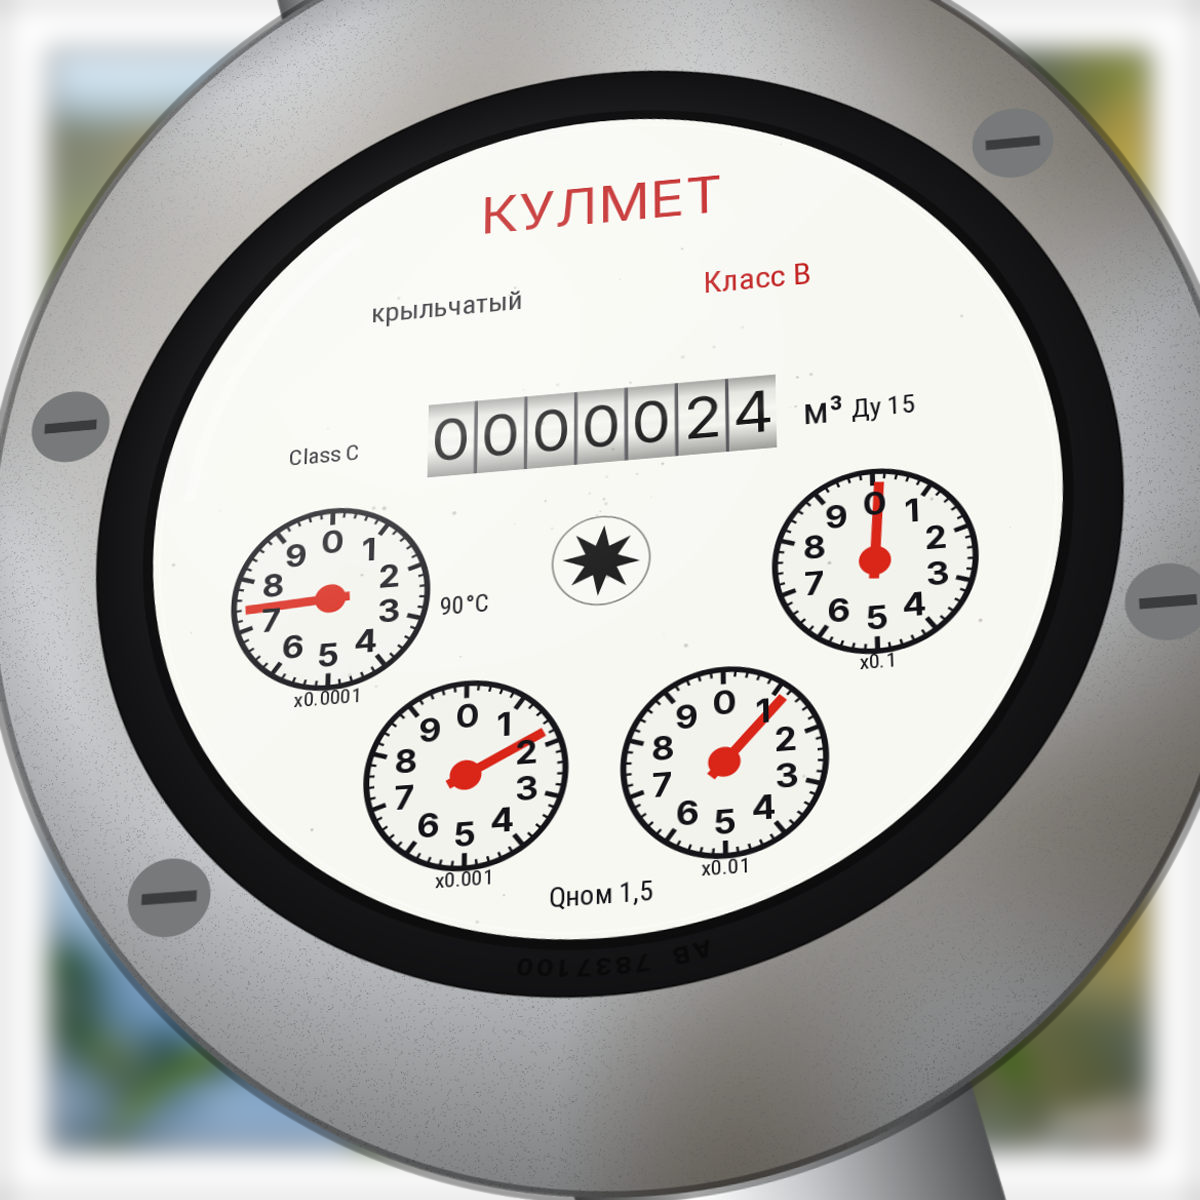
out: 24.0117 m³
